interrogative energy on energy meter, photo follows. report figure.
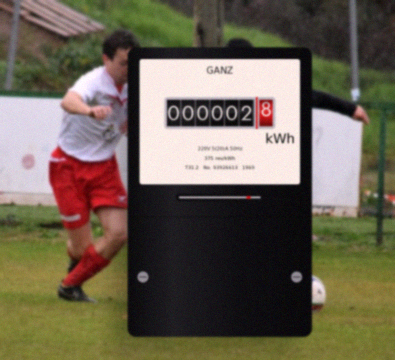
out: 2.8 kWh
